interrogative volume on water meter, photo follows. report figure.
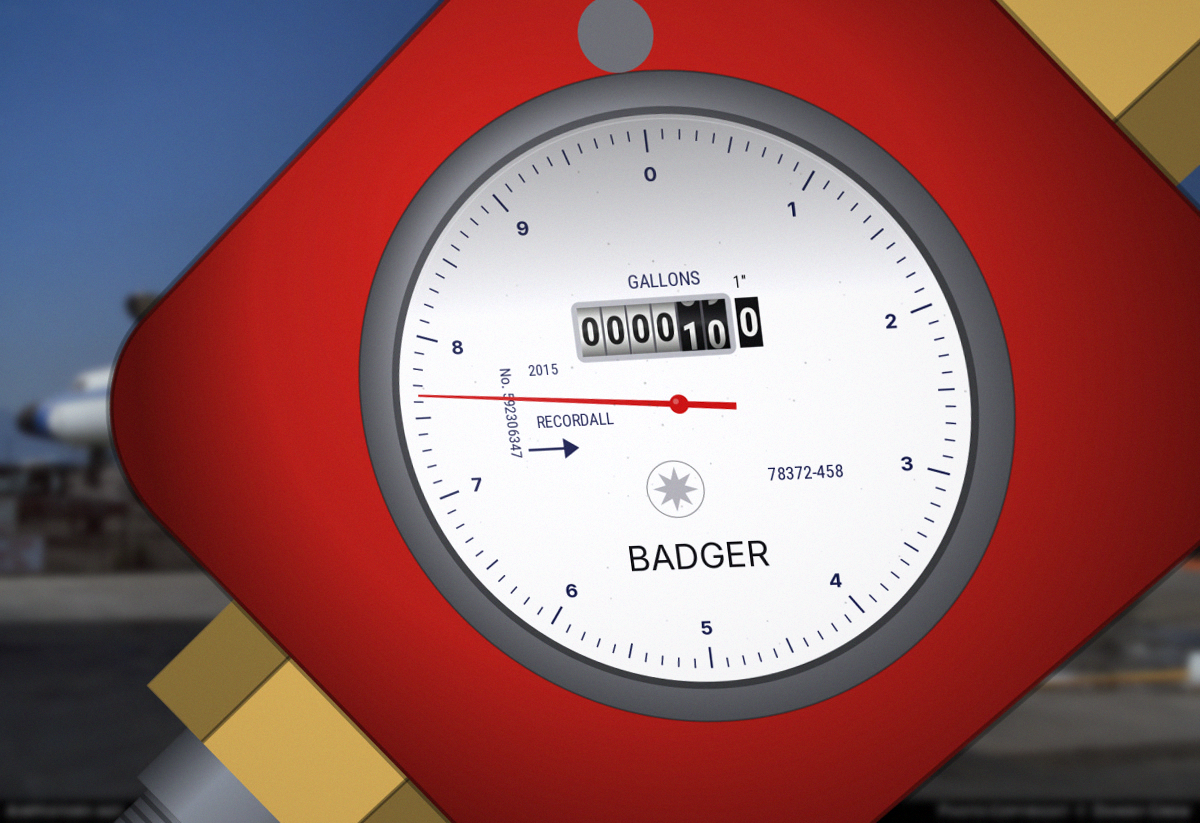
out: 97.6 gal
